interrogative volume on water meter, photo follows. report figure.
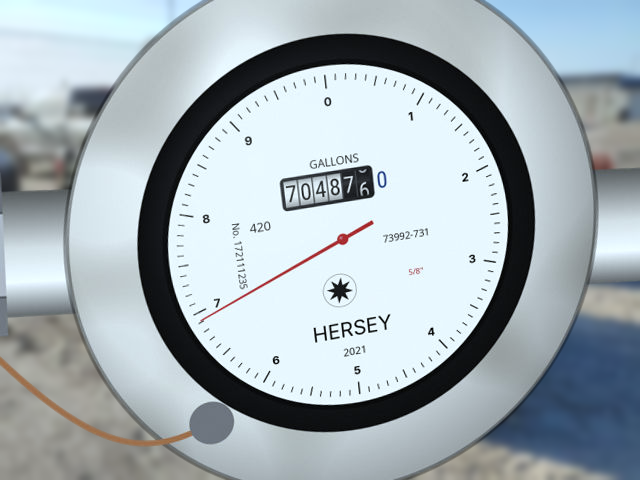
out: 7048756.9 gal
